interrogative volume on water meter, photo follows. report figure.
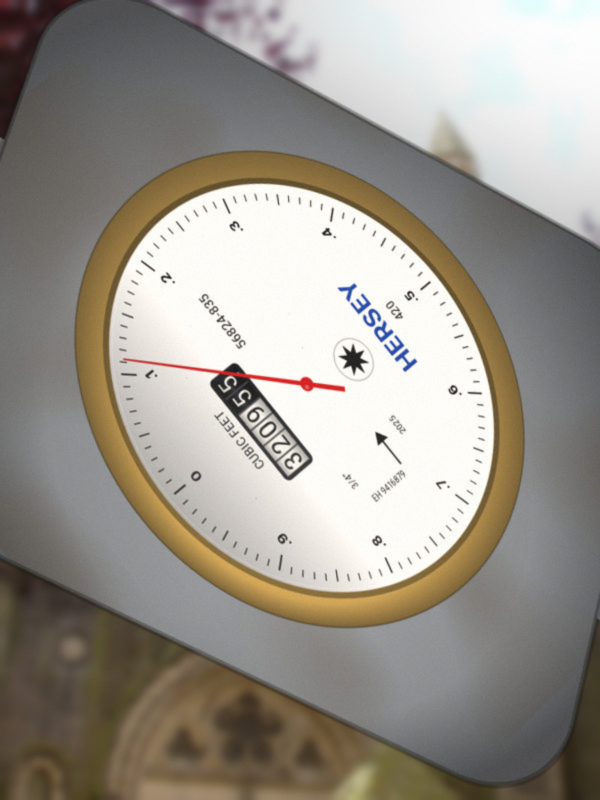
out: 320955.11 ft³
